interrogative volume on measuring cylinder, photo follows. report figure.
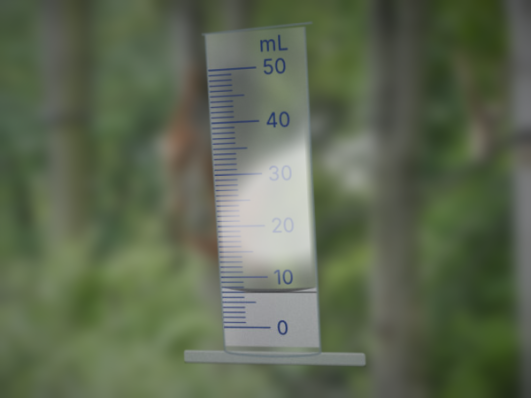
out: 7 mL
